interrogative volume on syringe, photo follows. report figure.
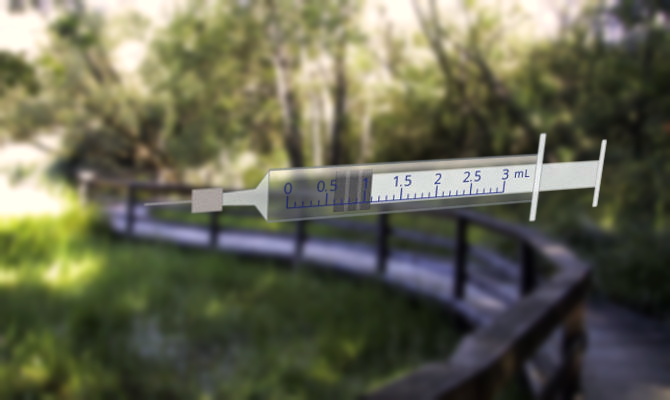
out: 0.6 mL
